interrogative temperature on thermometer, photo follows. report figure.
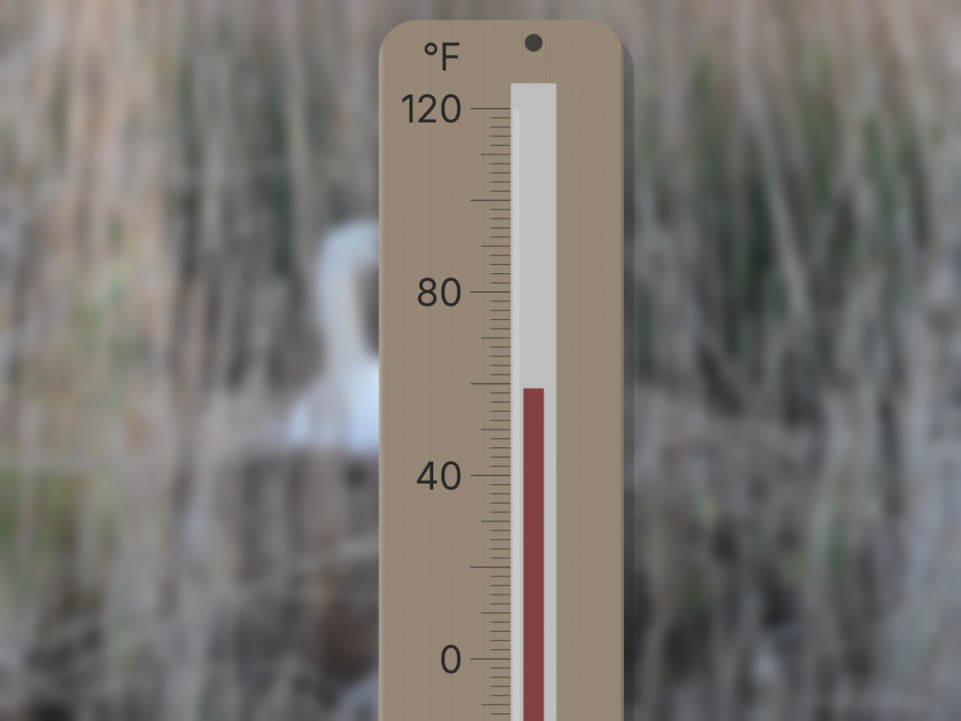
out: 59 °F
